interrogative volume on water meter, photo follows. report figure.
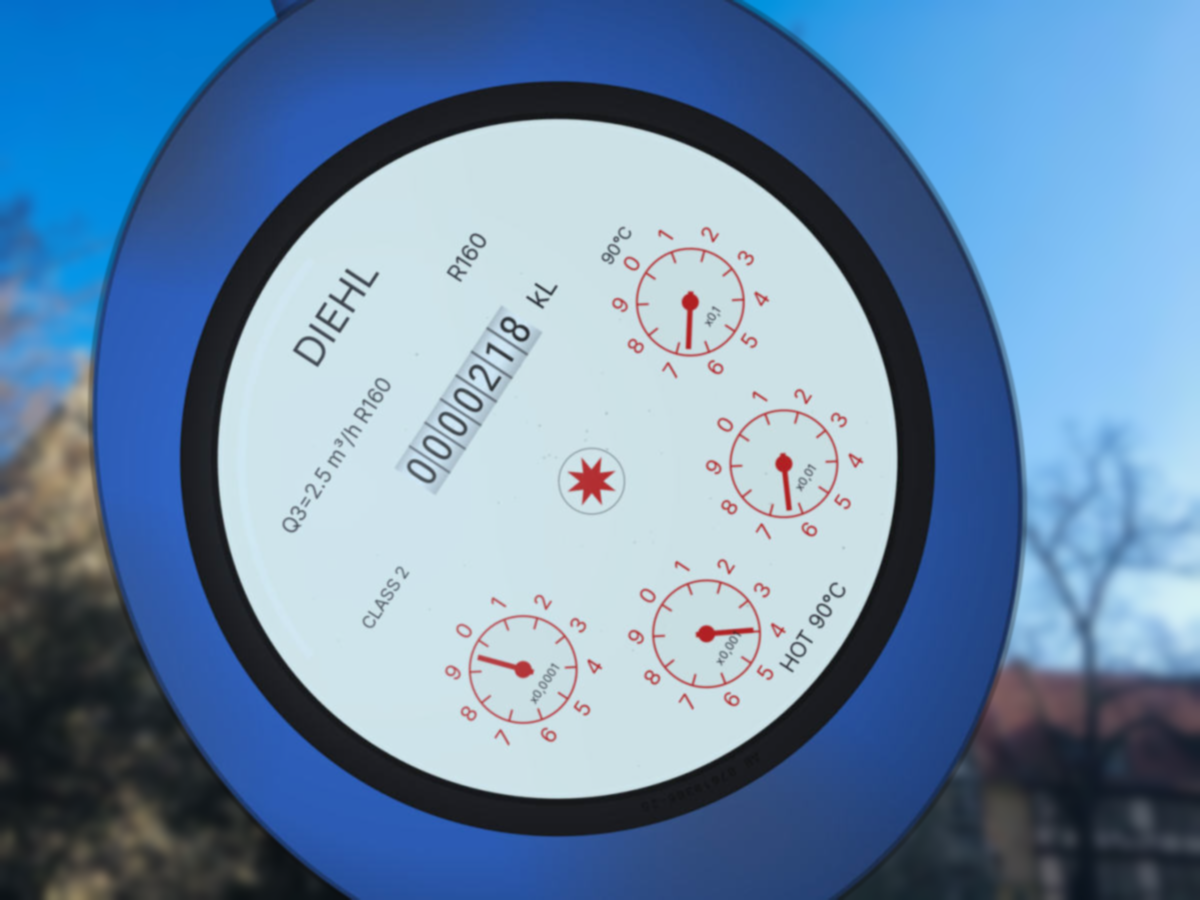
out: 218.6639 kL
